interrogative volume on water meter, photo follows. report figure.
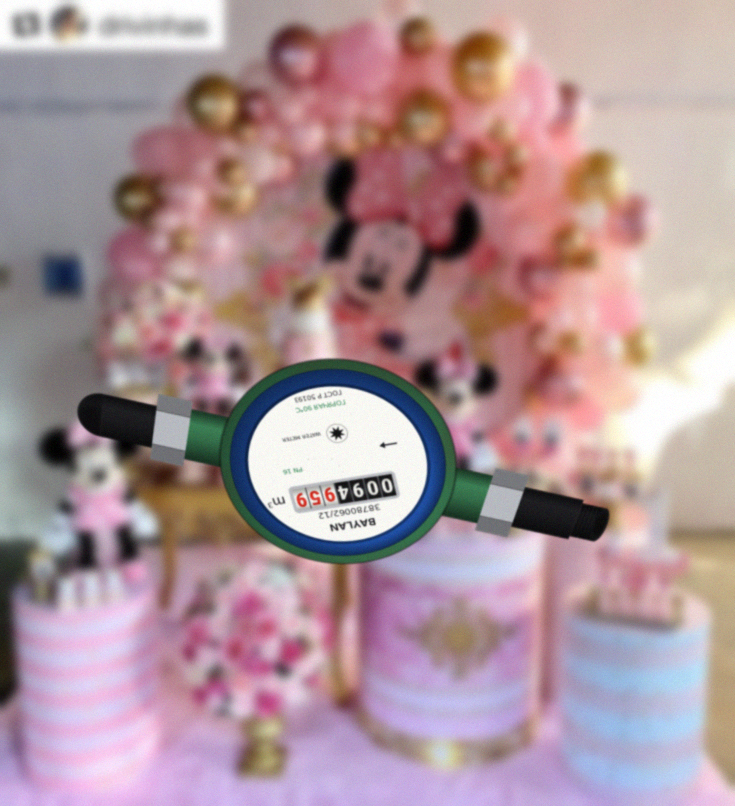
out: 94.959 m³
